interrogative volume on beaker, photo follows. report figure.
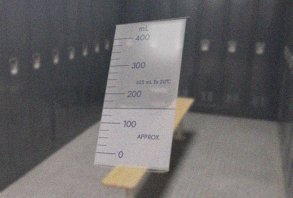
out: 150 mL
